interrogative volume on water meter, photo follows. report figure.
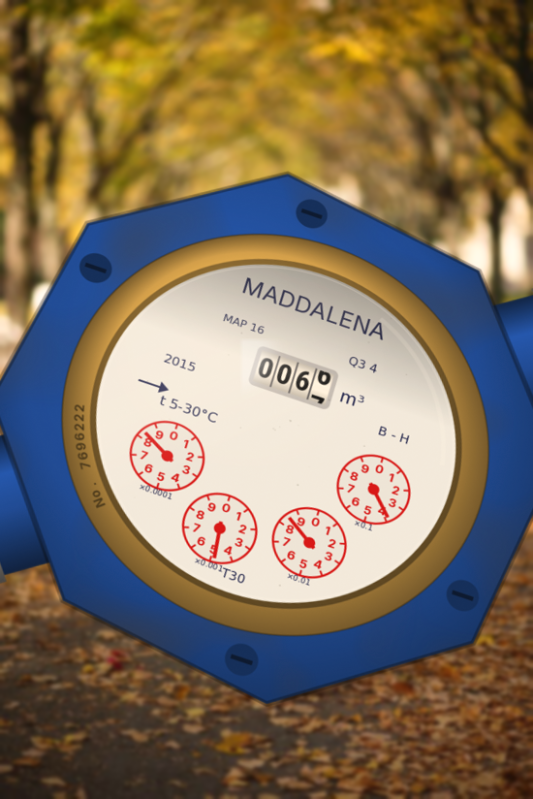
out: 66.3848 m³
